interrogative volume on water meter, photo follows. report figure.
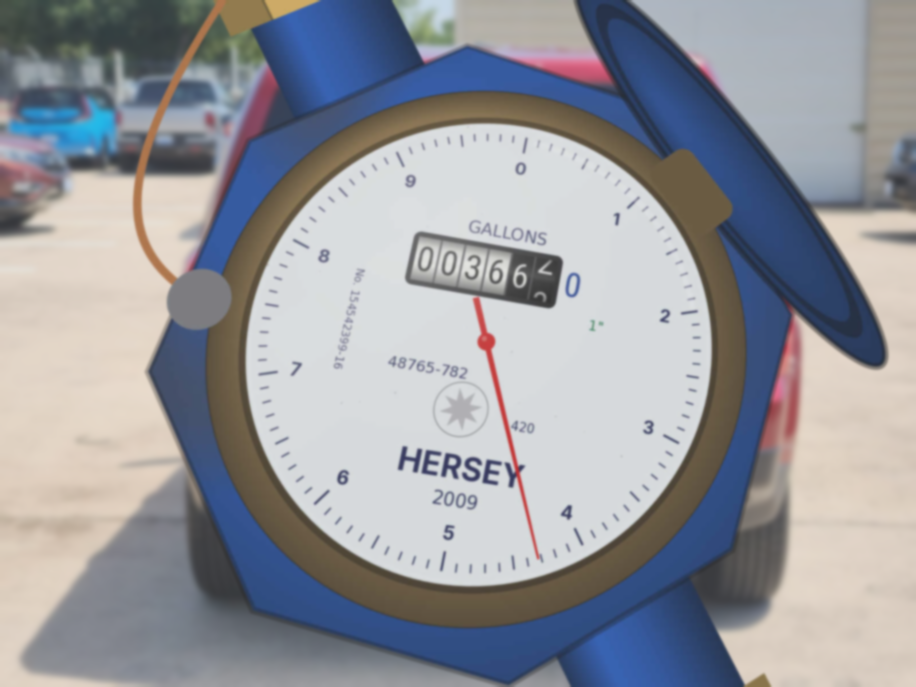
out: 36624.3 gal
